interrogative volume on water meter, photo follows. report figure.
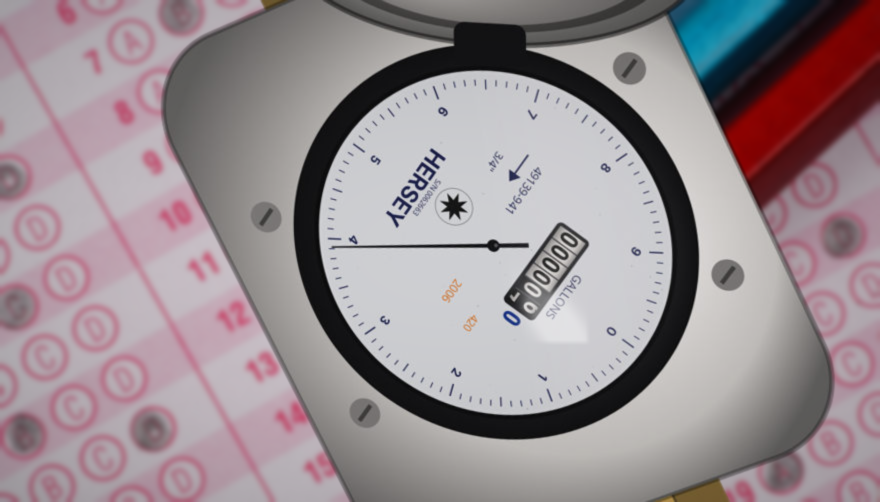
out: 63.9 gal
